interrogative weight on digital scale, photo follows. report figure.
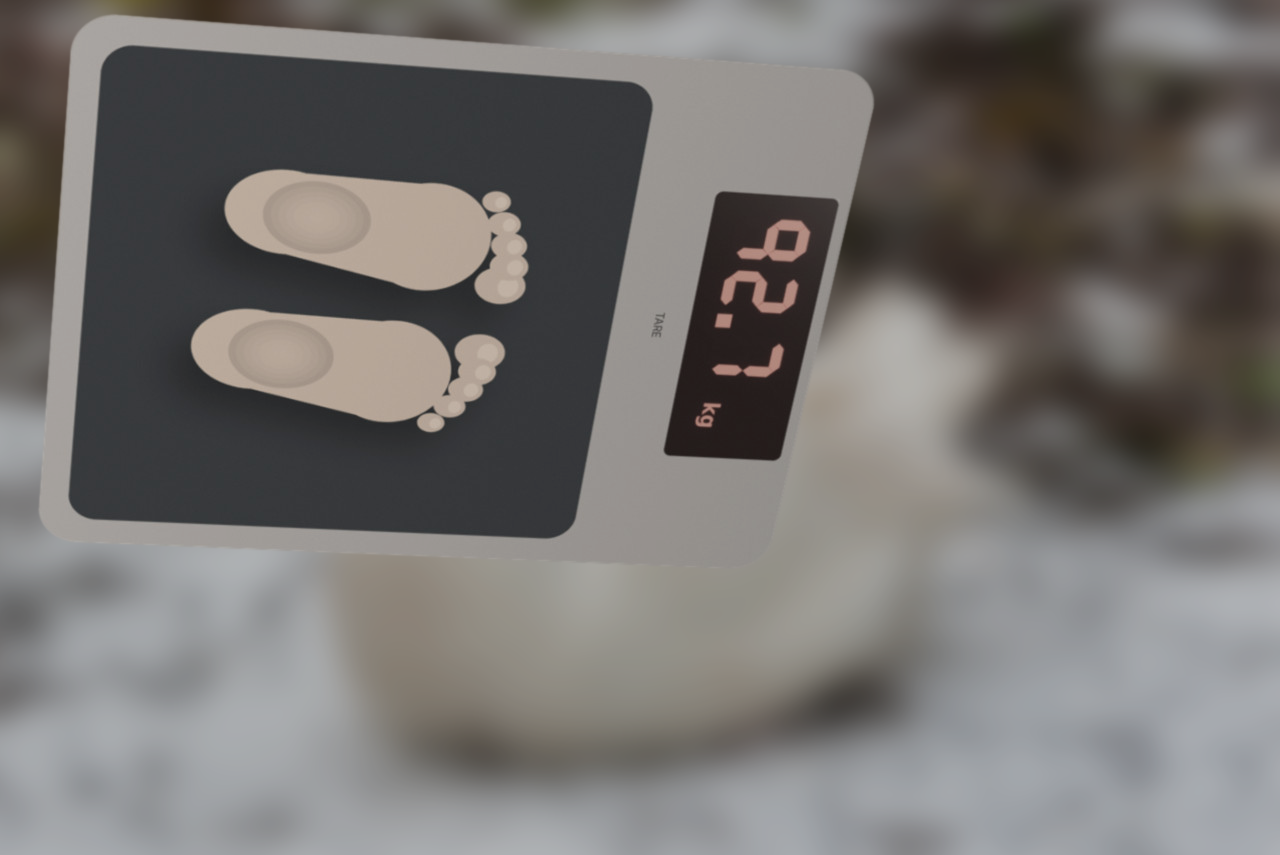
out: 92.7 kg
